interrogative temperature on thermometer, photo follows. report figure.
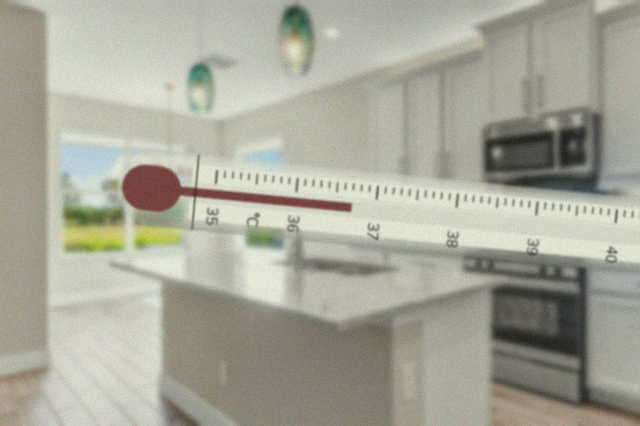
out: 36.7 °C
